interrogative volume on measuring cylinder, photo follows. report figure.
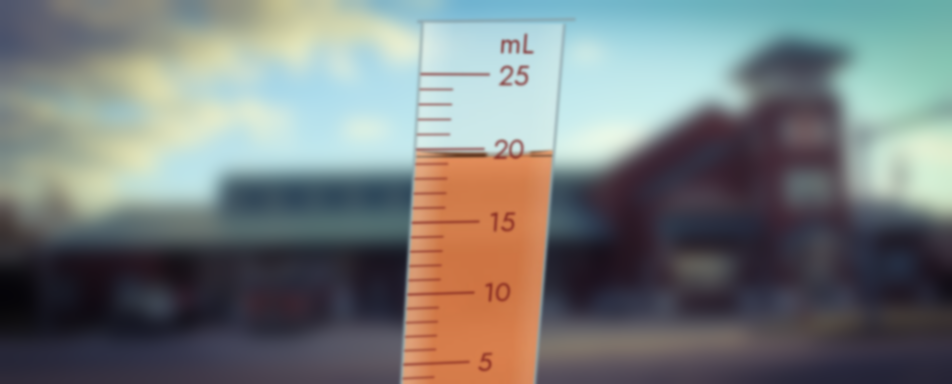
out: 19.5 mL
